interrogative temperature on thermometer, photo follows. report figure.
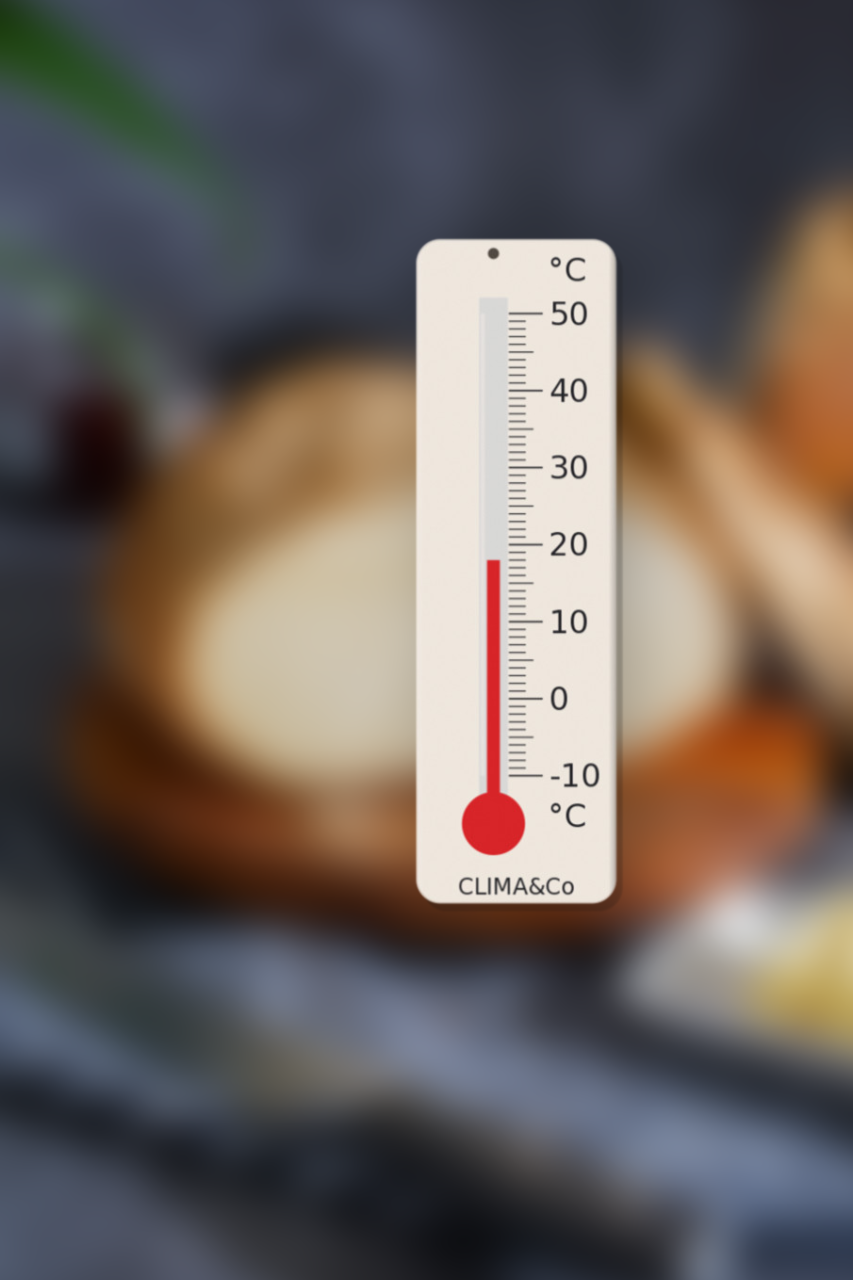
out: 18 °C
